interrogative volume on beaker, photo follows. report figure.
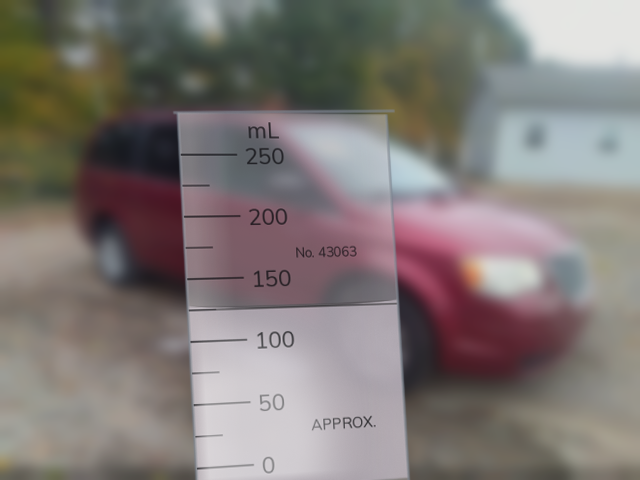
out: 125 mL
